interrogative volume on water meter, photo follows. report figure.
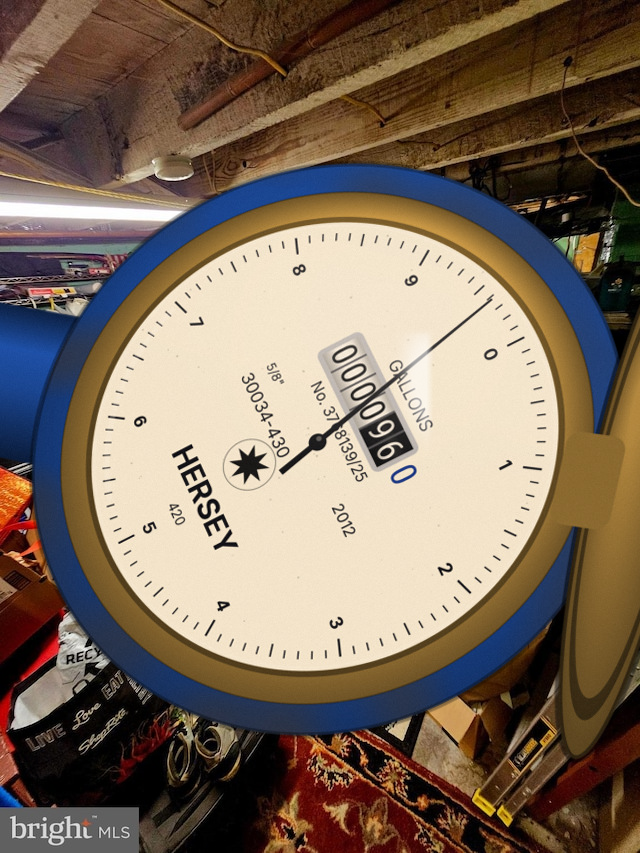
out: 959.6 gal
